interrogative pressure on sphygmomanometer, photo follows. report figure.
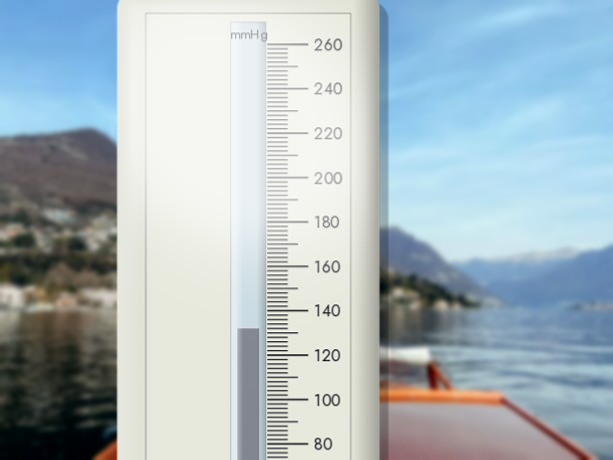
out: 132 mmHg
